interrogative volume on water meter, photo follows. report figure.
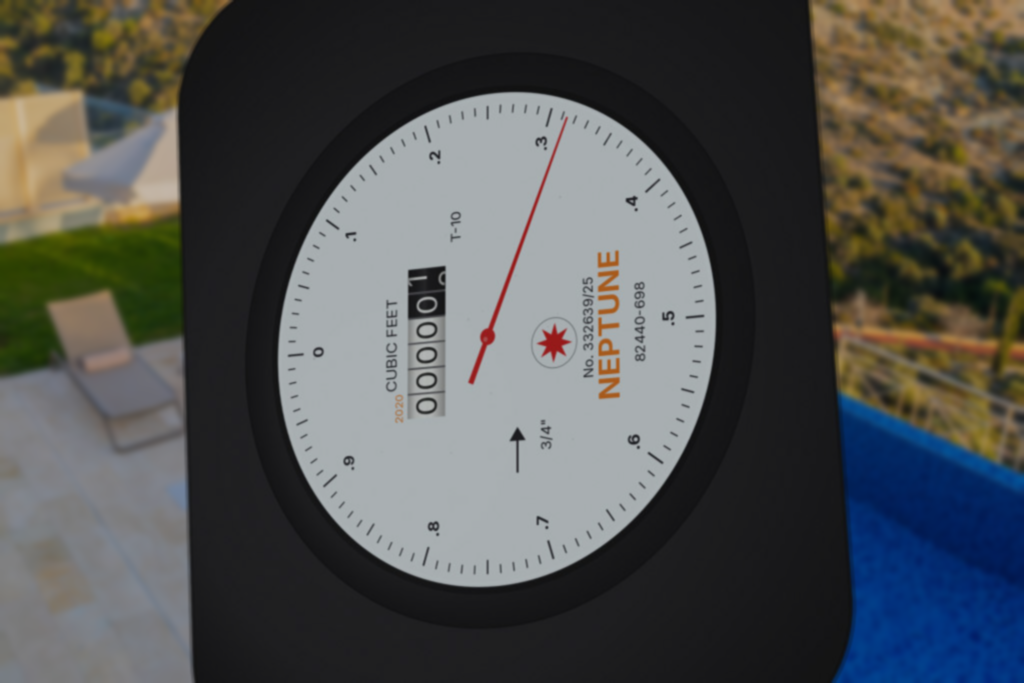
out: 1.31 ft³
